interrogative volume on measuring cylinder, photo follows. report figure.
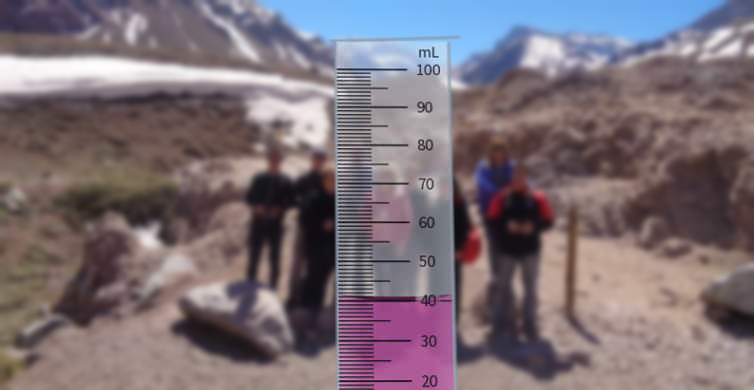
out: 40 mL
